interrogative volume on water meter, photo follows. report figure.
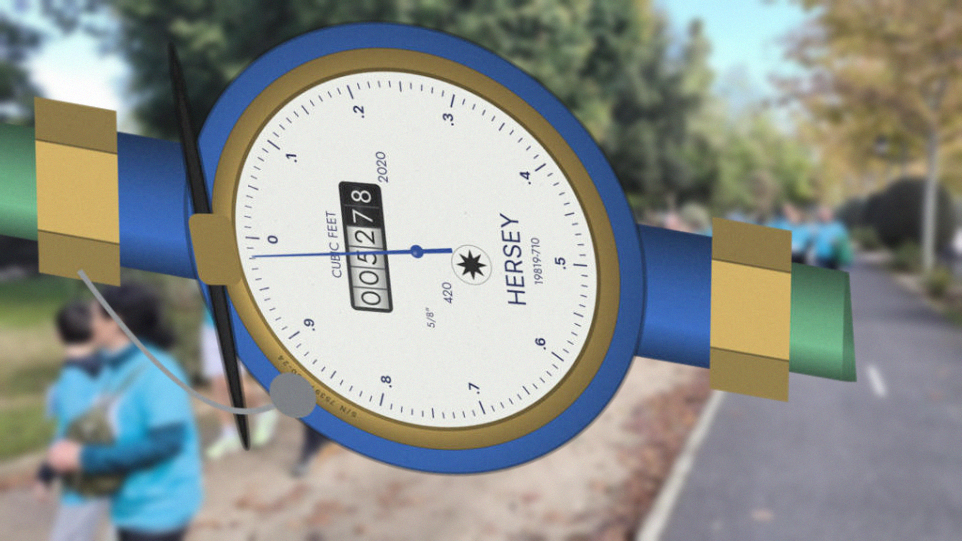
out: 5277.98 ft³
